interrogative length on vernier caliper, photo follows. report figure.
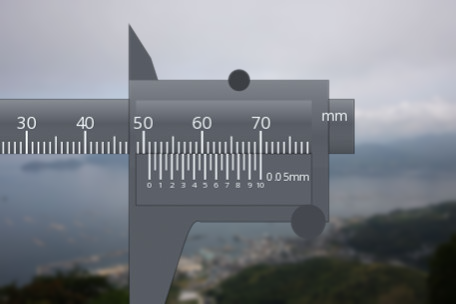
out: 51.0 mm
